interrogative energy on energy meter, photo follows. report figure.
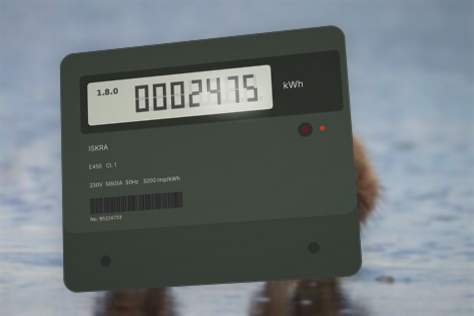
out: 2475 kWh
